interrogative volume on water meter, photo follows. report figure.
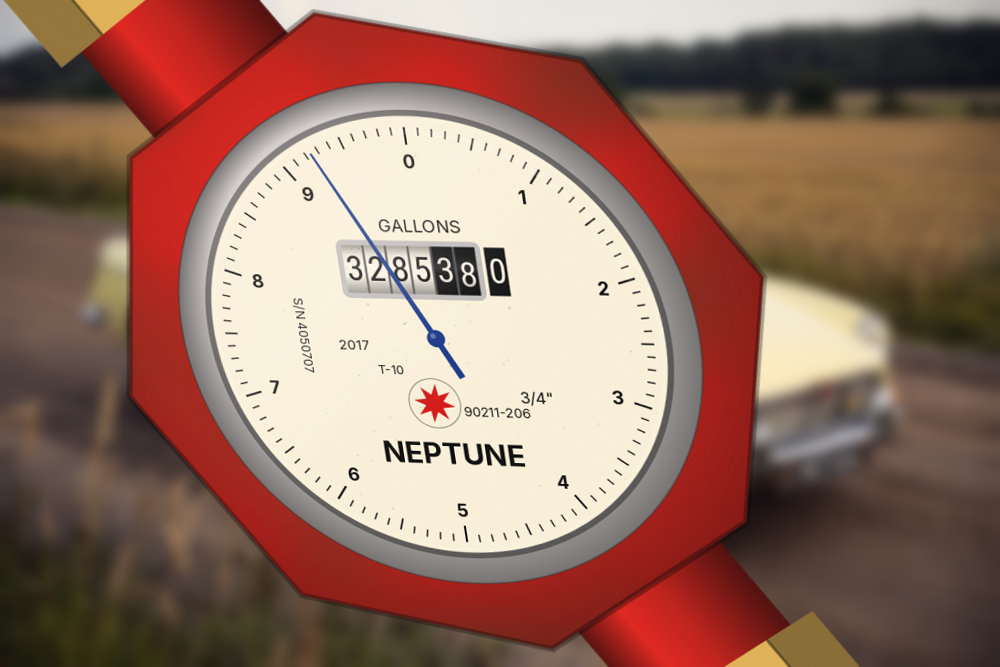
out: 3285379.2 gal
